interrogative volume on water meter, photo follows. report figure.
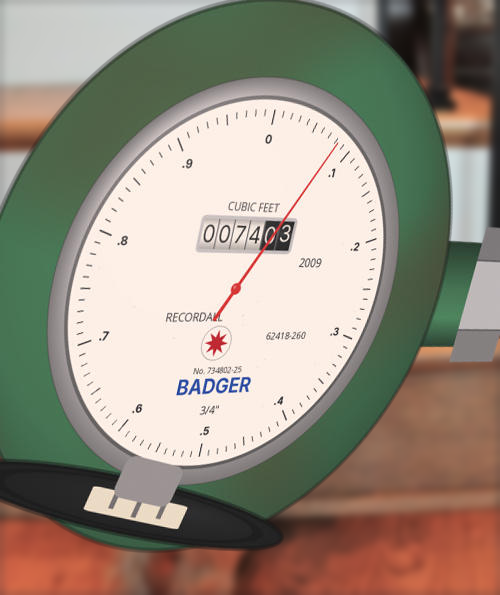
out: 7403.08 ft³
